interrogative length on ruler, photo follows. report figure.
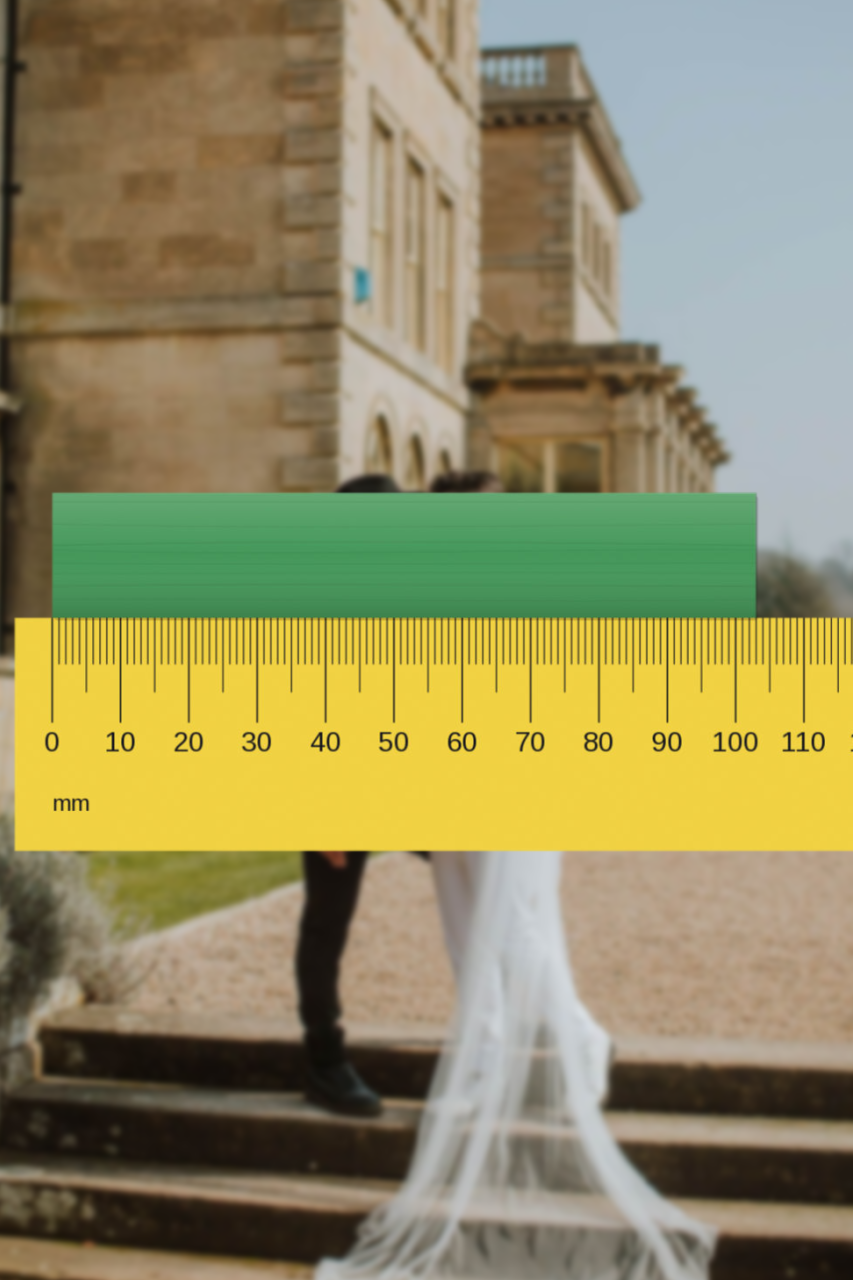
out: 103 mm
